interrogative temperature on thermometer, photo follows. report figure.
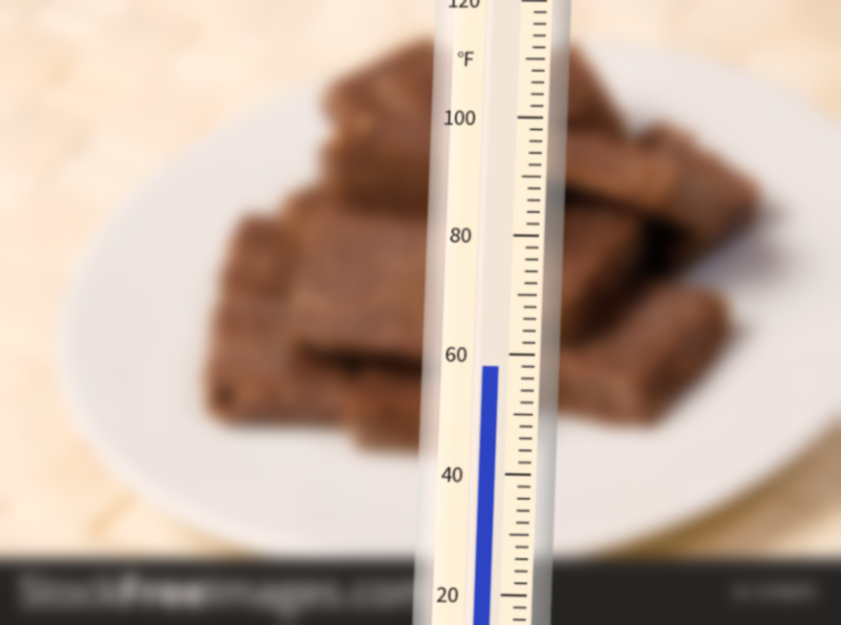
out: 58 °F
